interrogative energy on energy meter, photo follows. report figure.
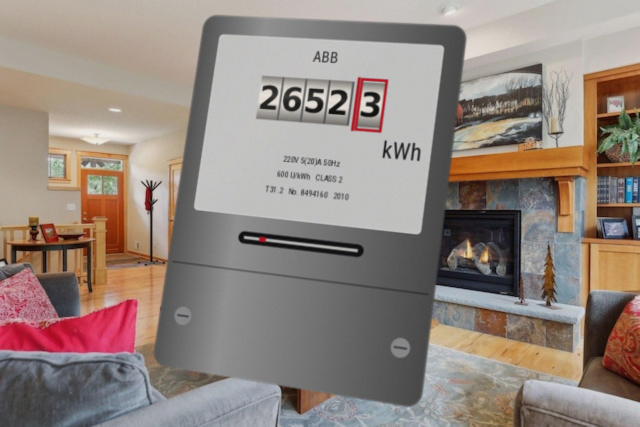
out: 2652.3 kWh
